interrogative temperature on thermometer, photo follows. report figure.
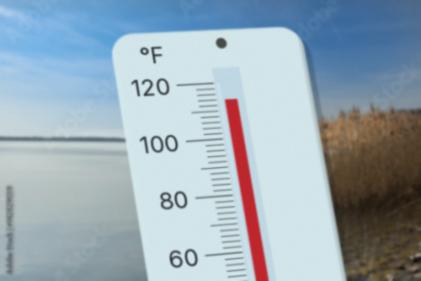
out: 114 °F
